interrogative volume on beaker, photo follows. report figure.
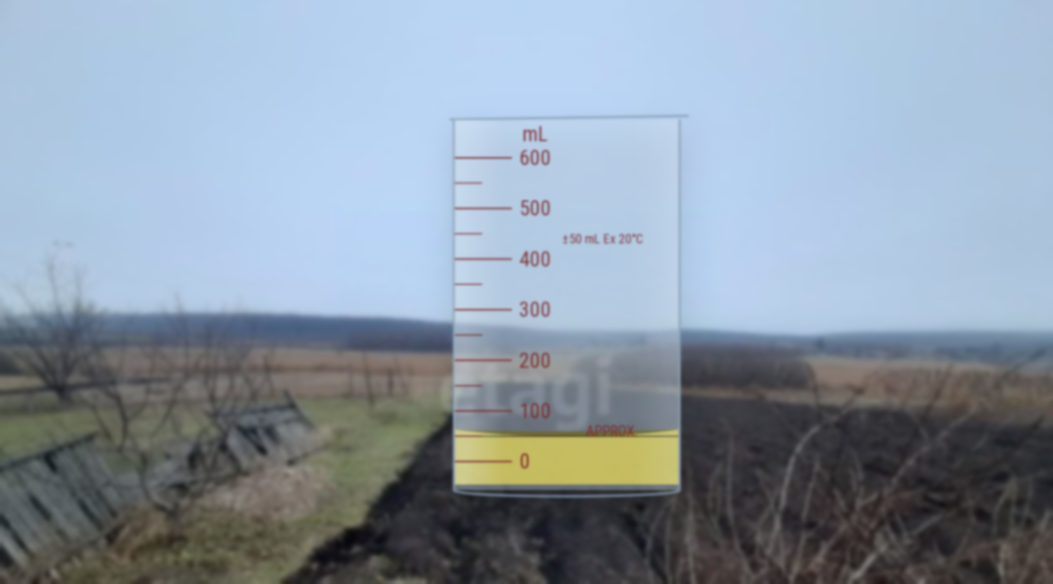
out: 50 mL
